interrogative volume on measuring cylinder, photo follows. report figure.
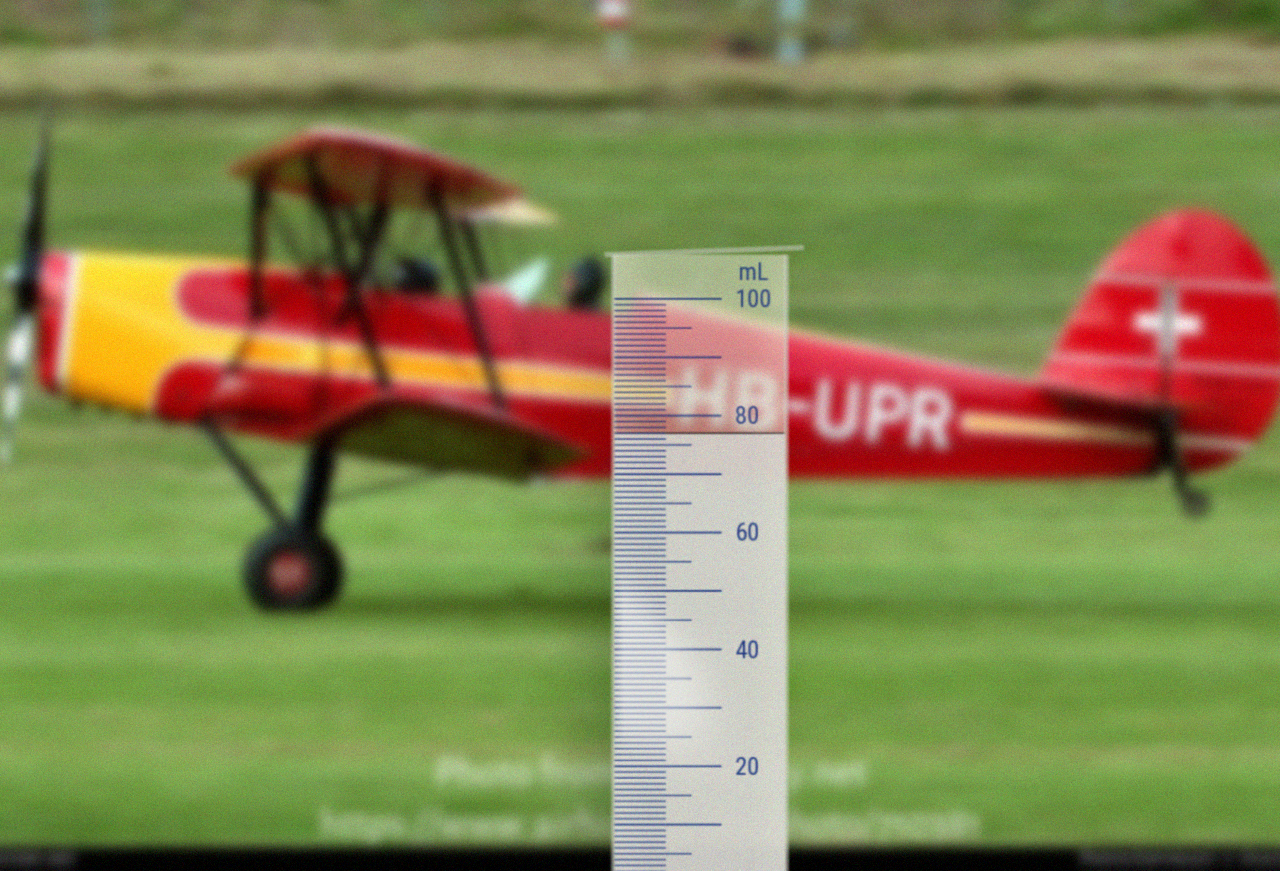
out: 77 mL
